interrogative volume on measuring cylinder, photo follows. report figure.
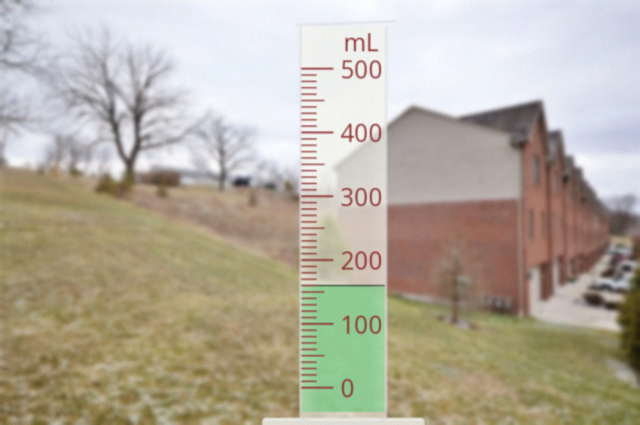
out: 160 mL
